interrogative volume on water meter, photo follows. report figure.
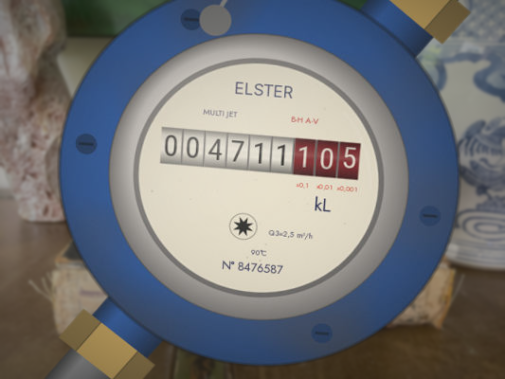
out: 4711.105 kL
